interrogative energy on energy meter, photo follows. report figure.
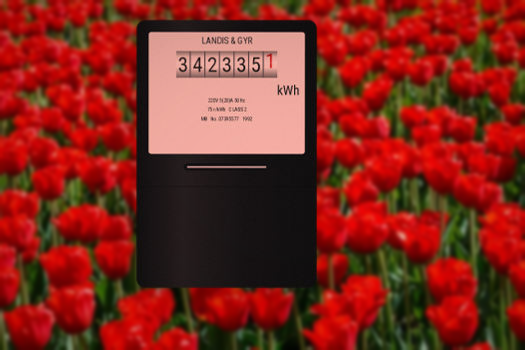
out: 342335.1 kWh
